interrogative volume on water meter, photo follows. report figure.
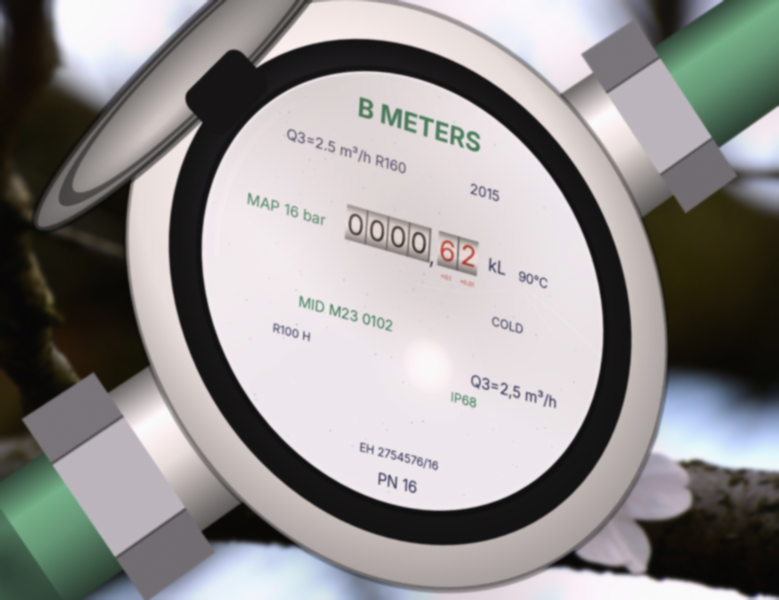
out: 0.62 kL
